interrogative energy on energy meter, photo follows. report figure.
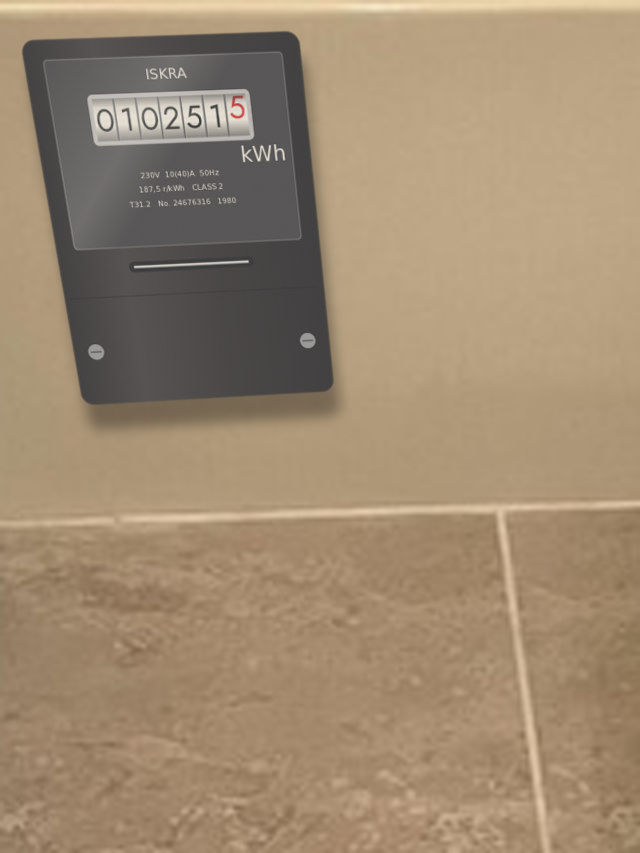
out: 10251.5 kWh
